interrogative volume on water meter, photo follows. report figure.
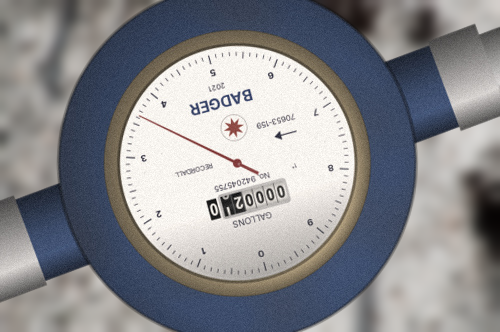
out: 213.6 gal
